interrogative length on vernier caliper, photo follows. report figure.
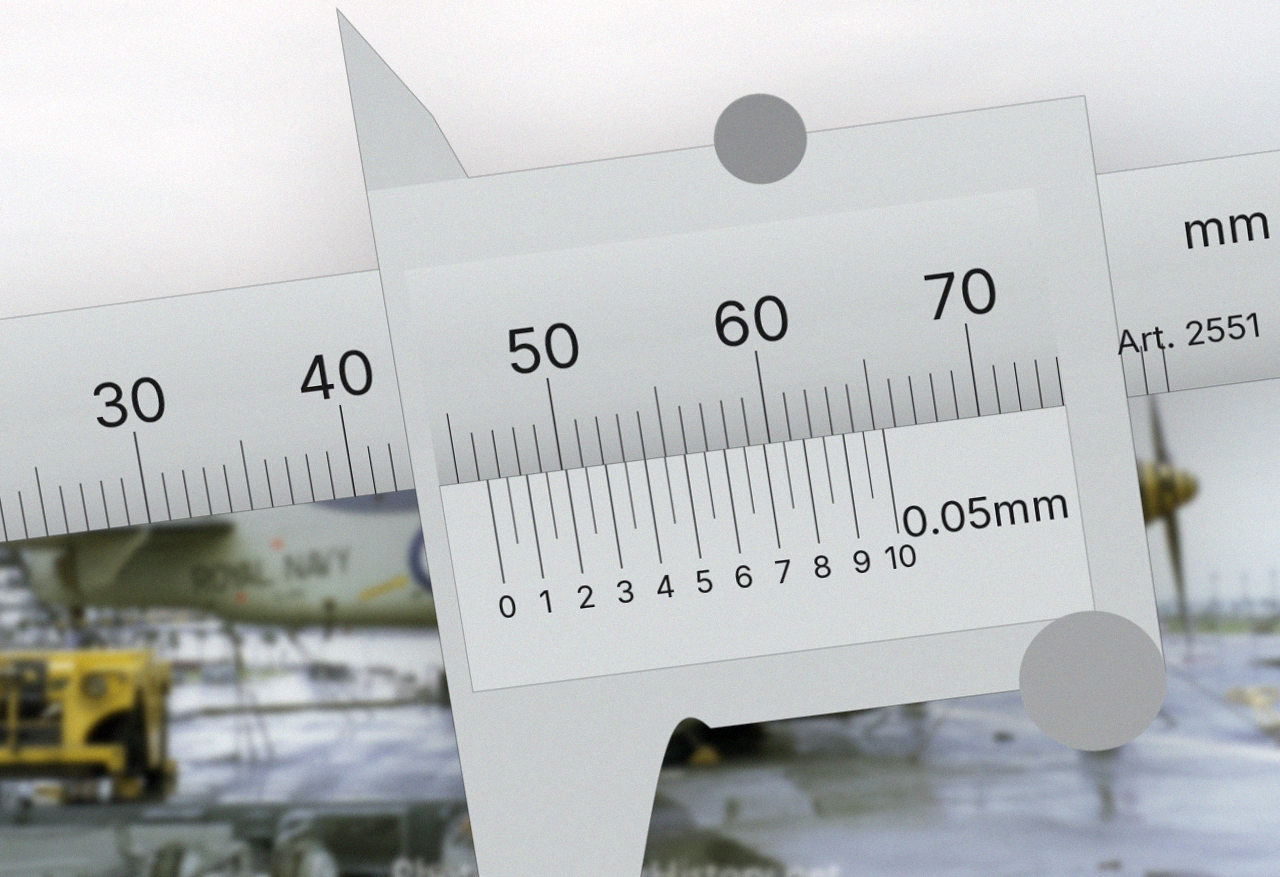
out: 46.4 mm
